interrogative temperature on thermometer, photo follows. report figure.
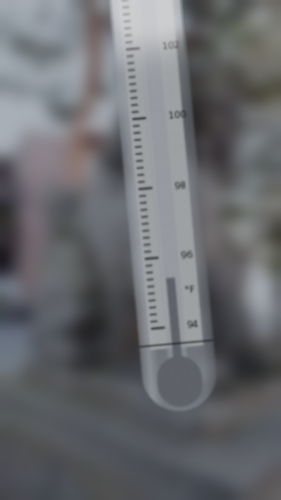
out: 95.4 °F
